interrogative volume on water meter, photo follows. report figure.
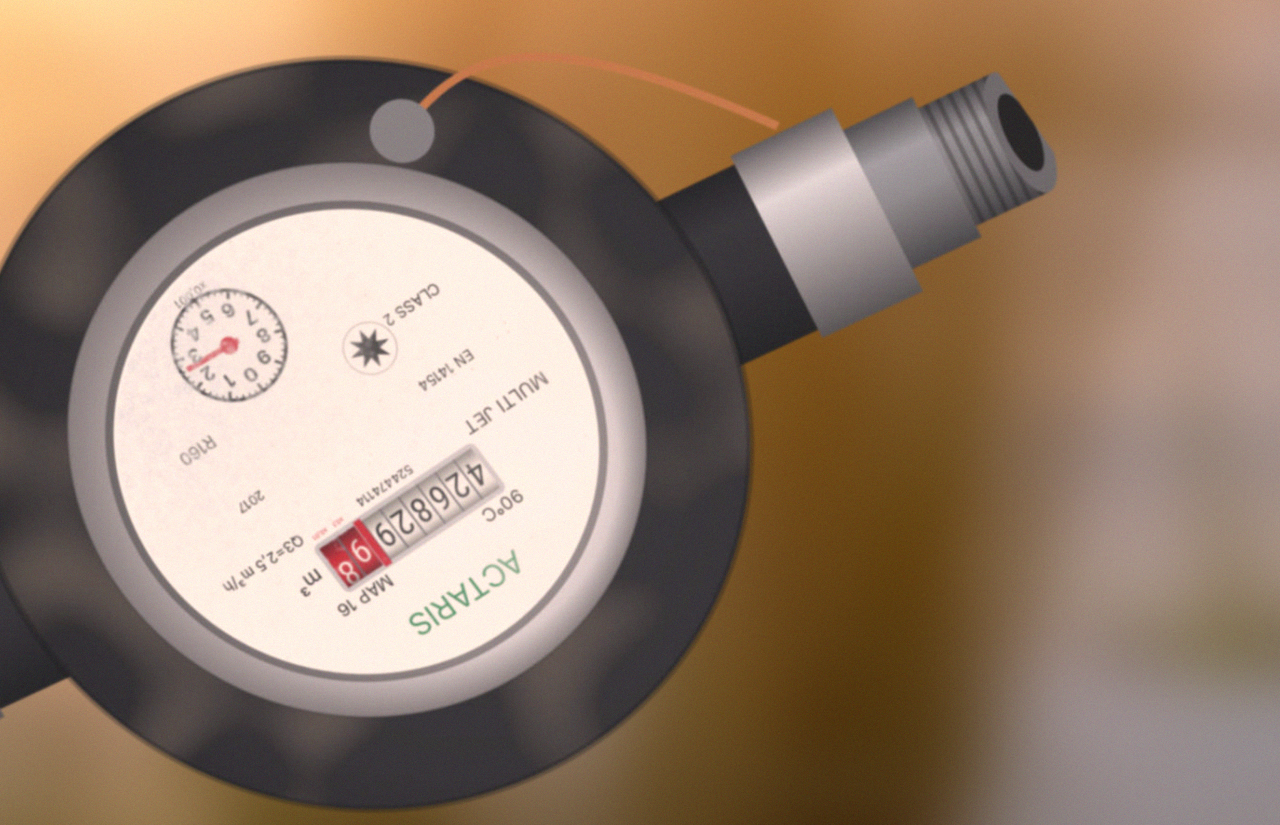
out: 426829.982 m³
